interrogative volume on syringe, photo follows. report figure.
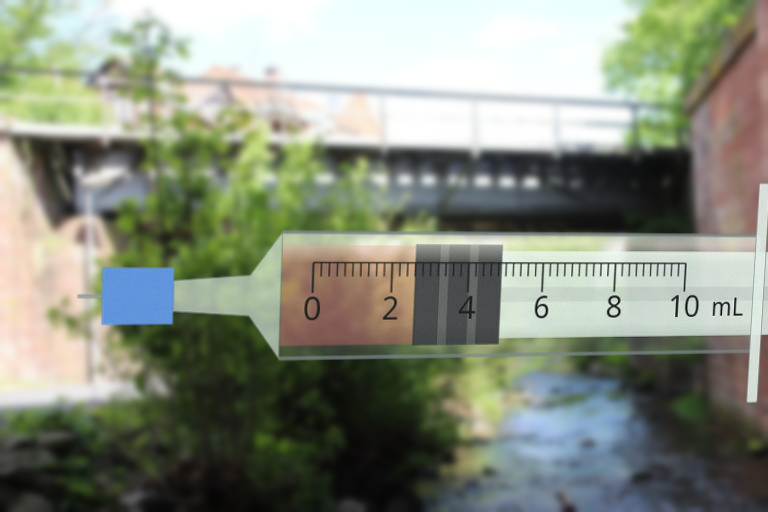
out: 2.6 mL
